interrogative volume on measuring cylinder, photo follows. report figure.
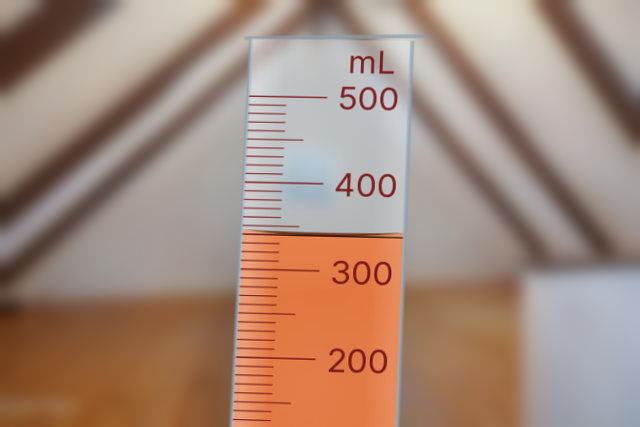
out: 340 mL
